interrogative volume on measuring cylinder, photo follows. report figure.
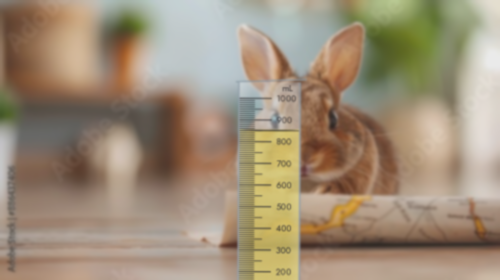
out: 850 mL
